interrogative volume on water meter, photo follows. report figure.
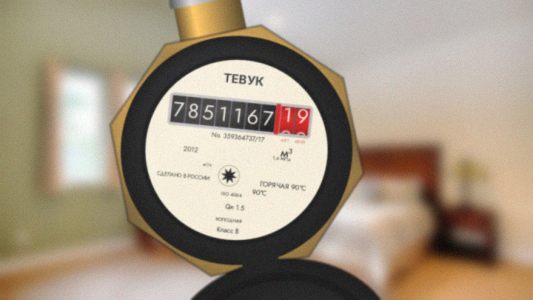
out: 7851167.19 m³
